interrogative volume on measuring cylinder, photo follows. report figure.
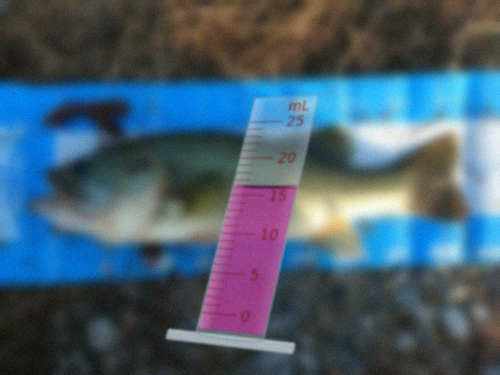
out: 16 mL
